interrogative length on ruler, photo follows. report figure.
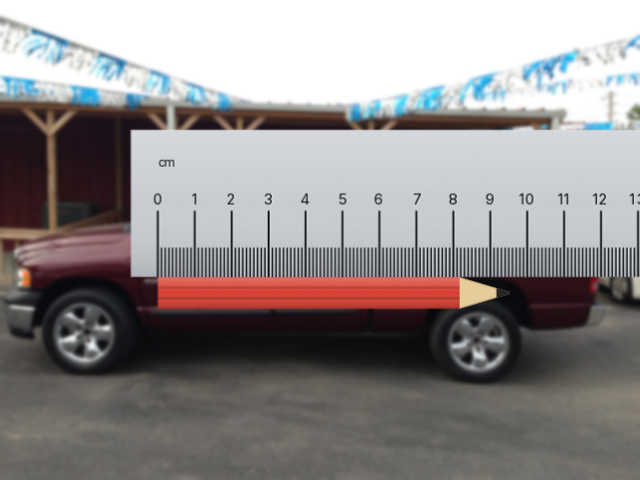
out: 9.5 cm
